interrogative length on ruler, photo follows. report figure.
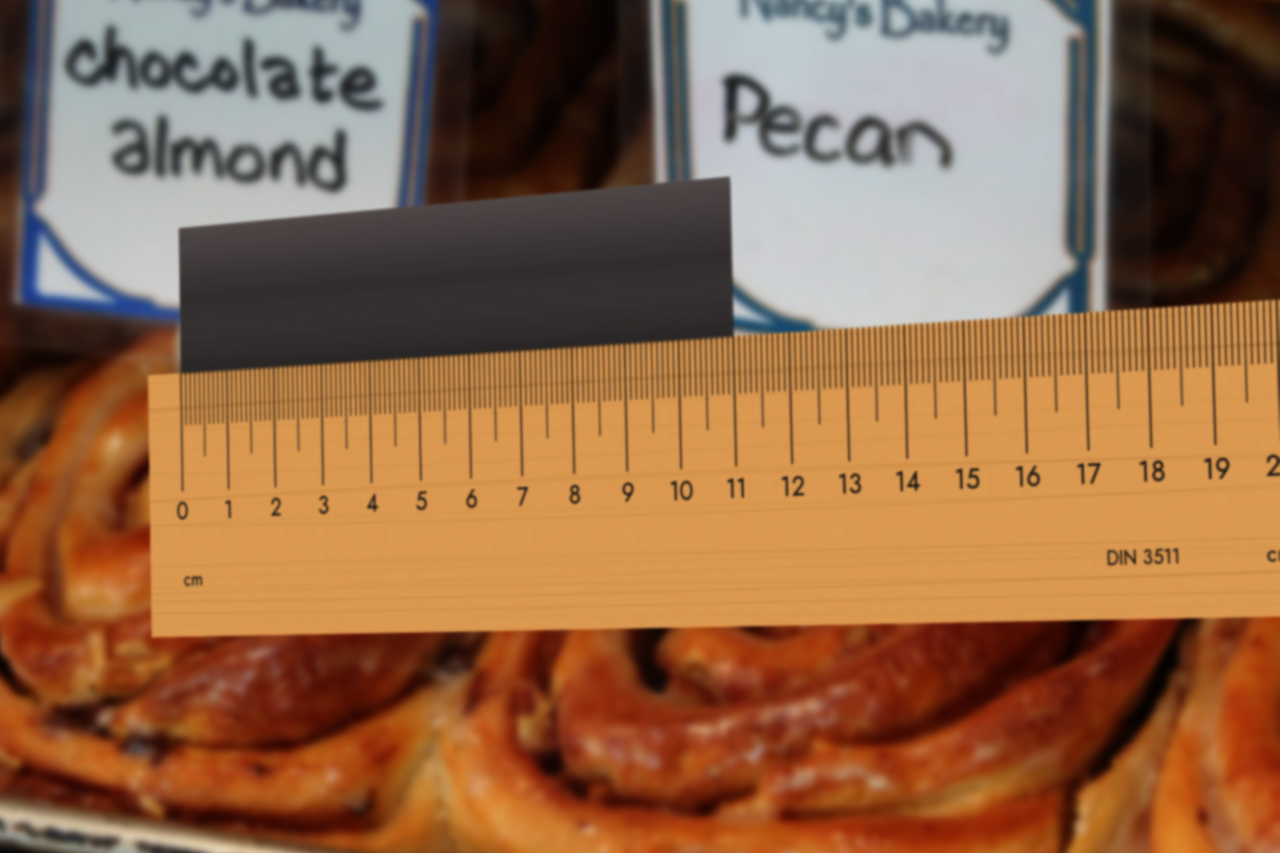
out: 11 cm
